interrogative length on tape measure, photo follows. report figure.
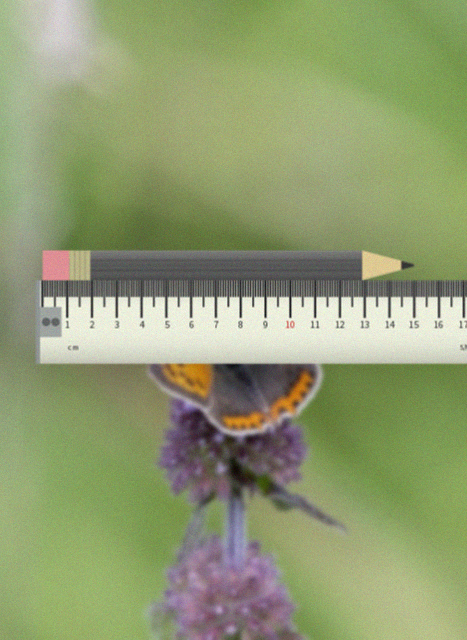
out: 15 cm
